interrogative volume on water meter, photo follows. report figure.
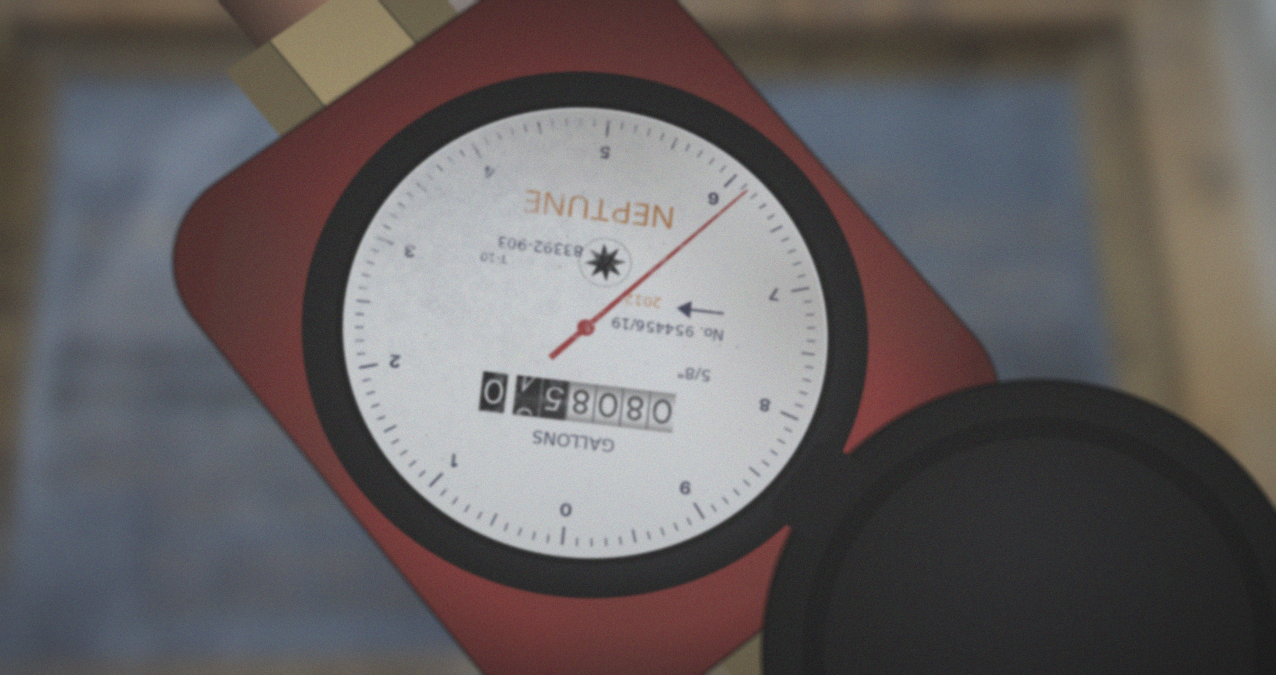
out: 808536.1 gal
